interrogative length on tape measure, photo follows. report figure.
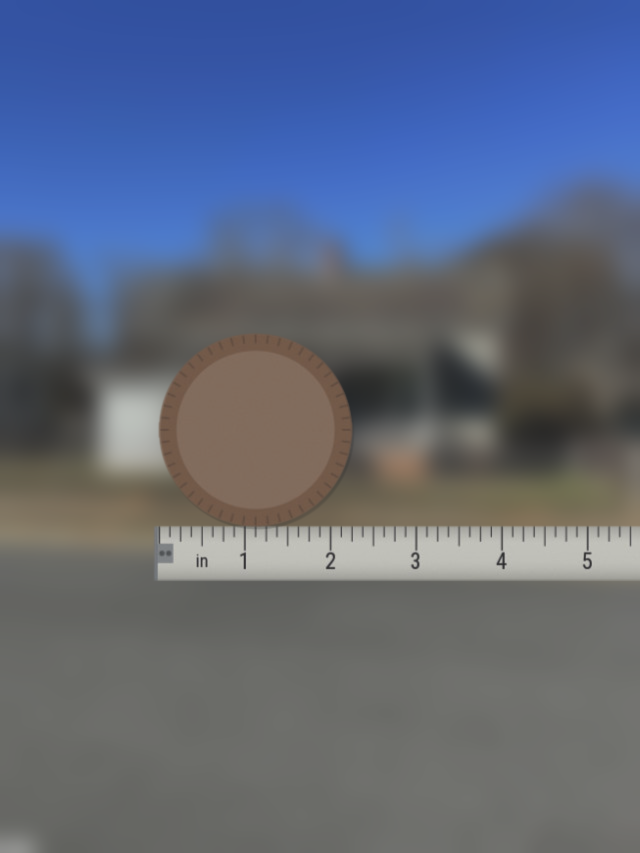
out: 2.25 in
